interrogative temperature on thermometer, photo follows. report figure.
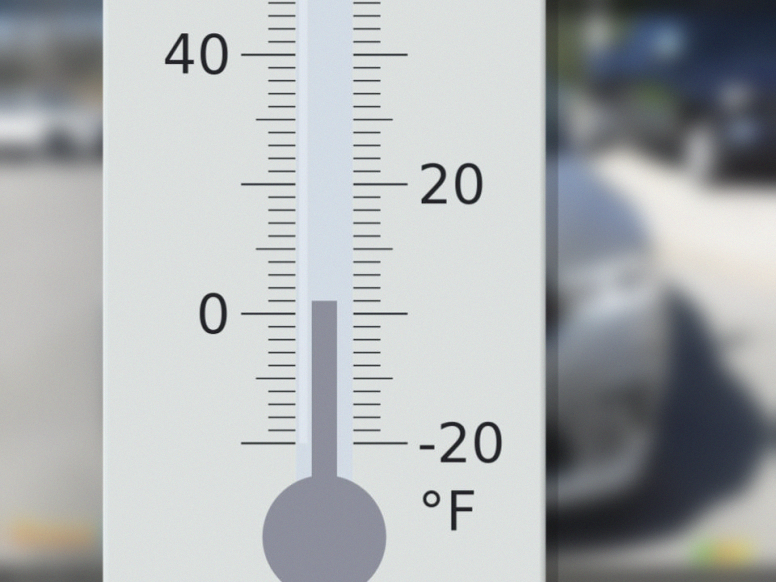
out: 2 °F
